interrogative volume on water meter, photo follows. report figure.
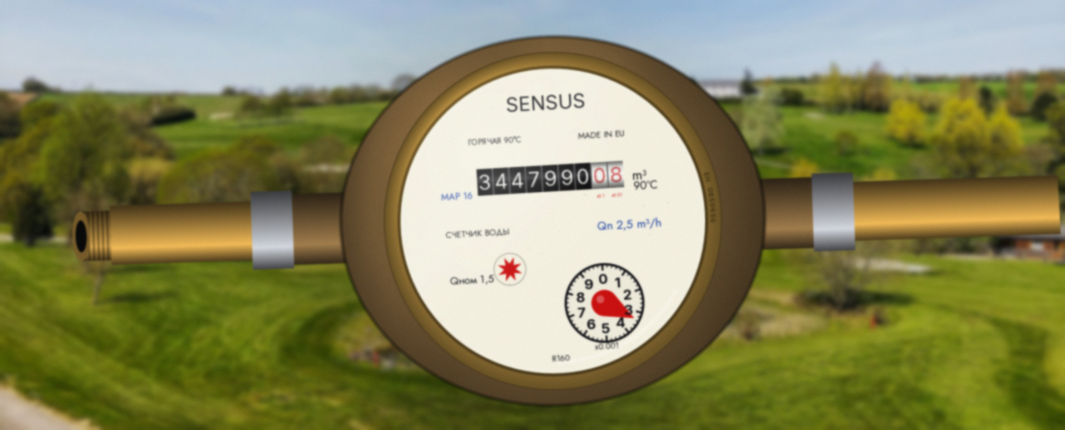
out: 3447990.083 m³
